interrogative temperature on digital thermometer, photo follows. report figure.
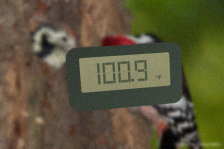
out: 100.9 °F
